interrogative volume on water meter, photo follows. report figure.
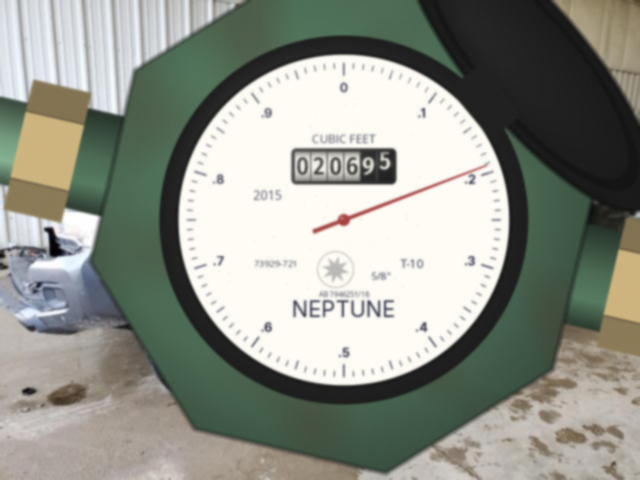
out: 20695.19 ft³
